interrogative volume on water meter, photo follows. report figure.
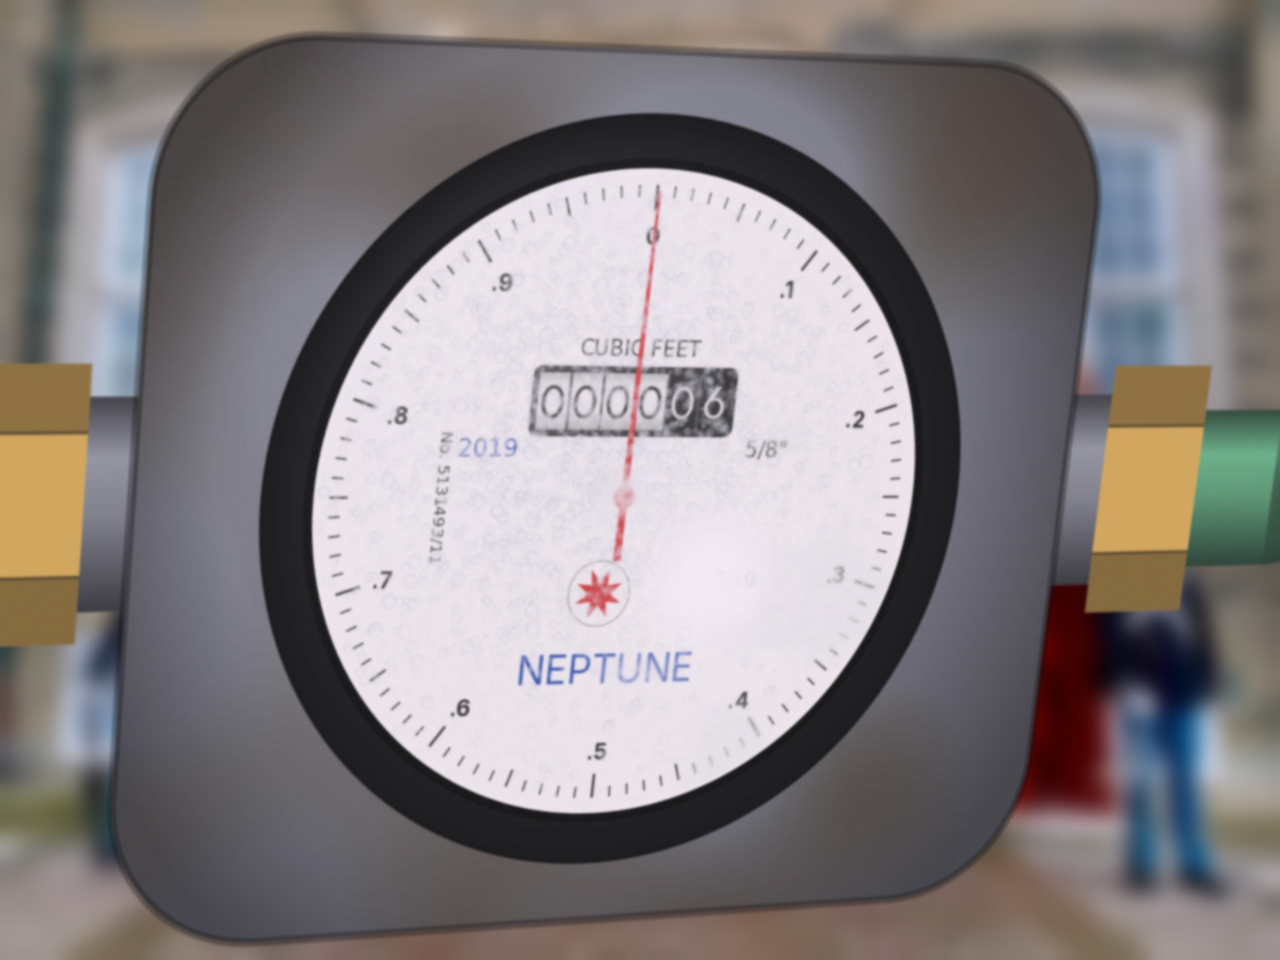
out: 6.00 ft³
